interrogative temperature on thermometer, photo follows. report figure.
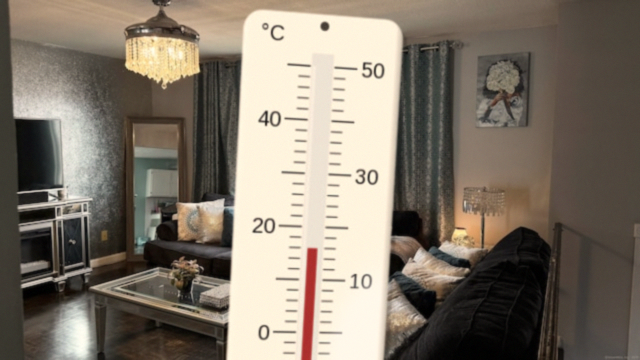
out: 16 °C
